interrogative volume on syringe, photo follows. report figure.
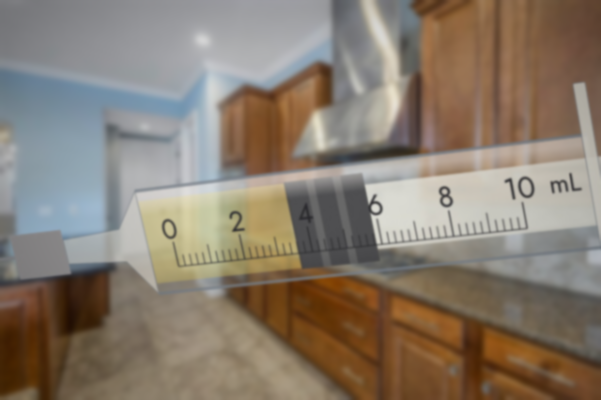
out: 3.6 mL
